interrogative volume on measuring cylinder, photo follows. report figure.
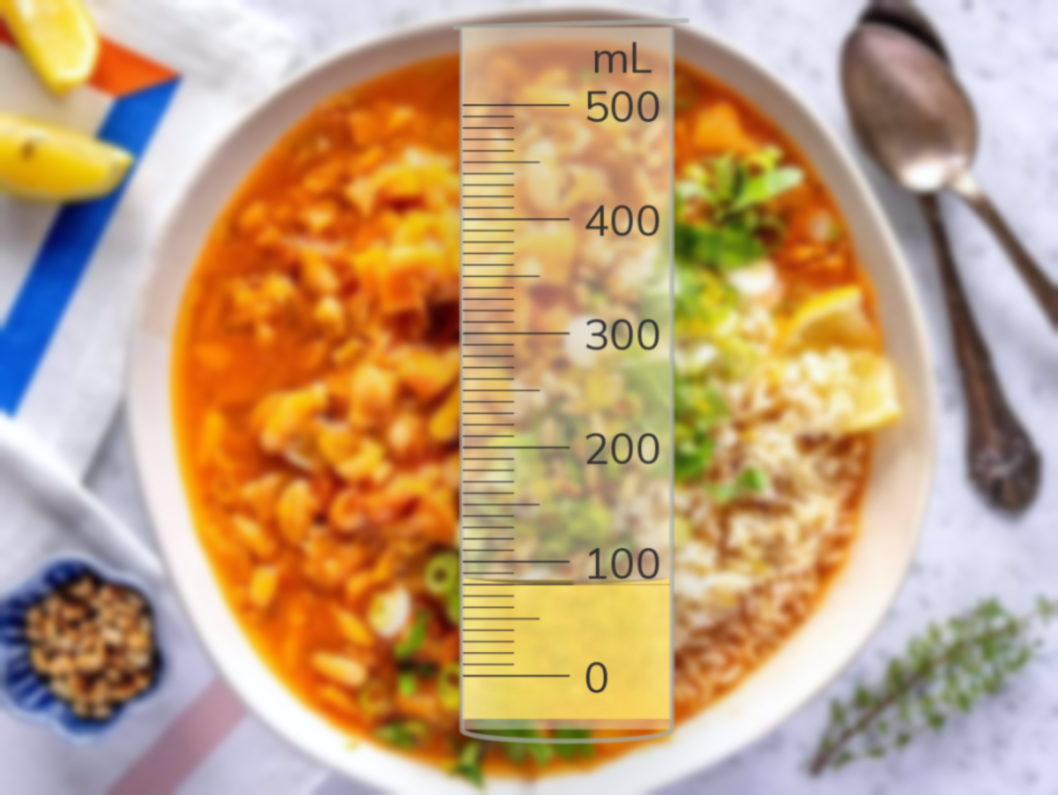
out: 80 mL
